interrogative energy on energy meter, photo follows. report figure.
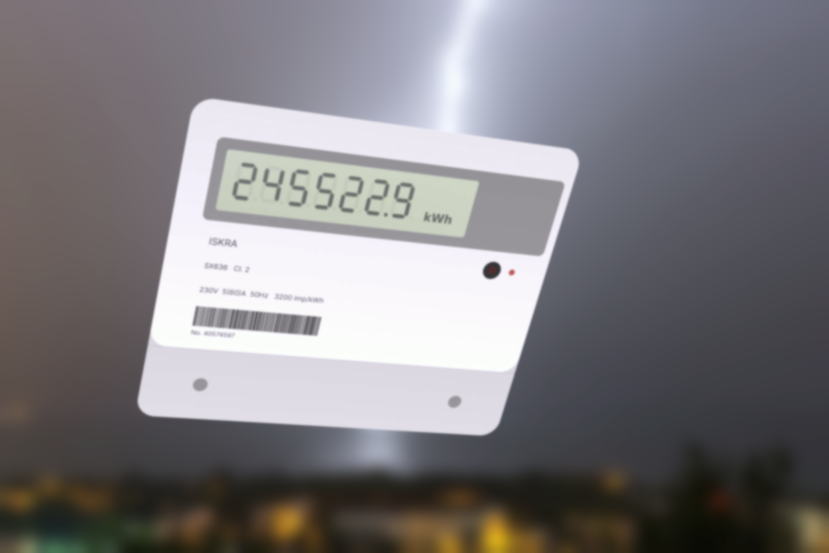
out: 245522.9 kWh
